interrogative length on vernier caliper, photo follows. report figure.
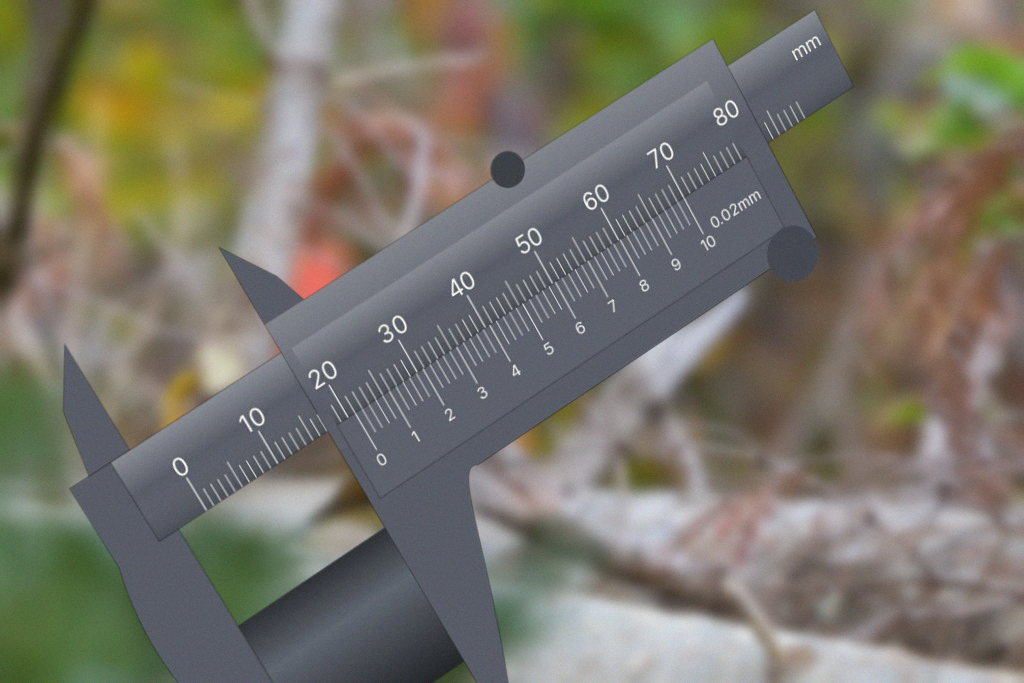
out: 21.0 mm
